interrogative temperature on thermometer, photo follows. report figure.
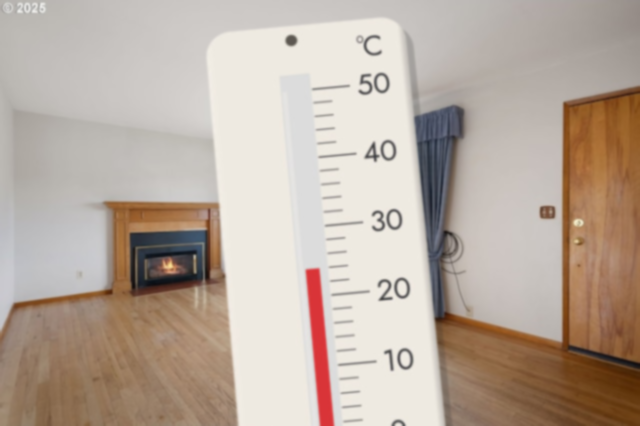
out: 24 °C
